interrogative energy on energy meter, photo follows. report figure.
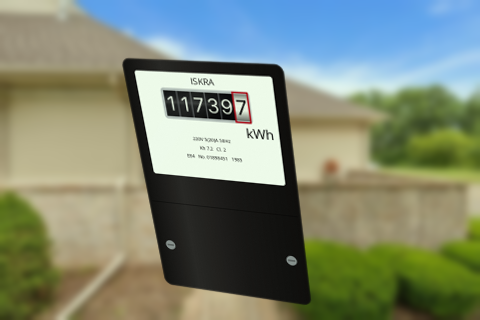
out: 11739.7 kWh
